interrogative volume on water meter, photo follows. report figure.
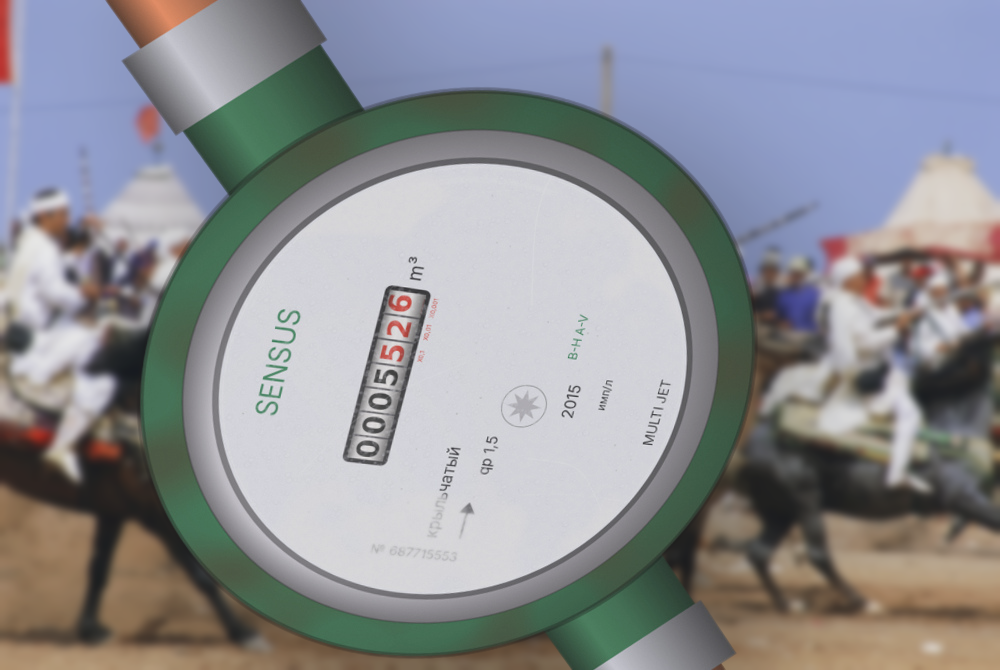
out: 5.526 m³
